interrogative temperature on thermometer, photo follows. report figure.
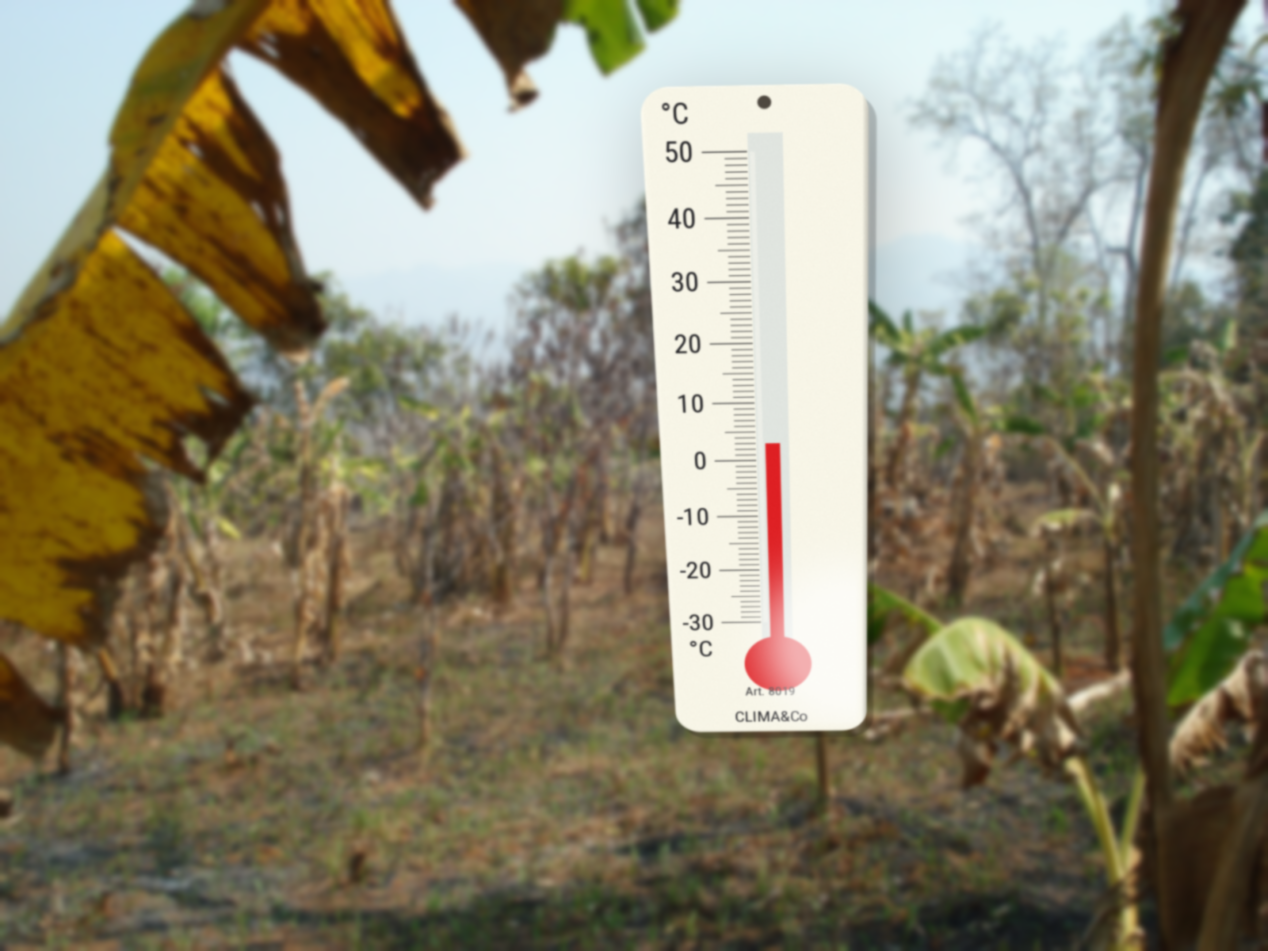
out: 3 °C
